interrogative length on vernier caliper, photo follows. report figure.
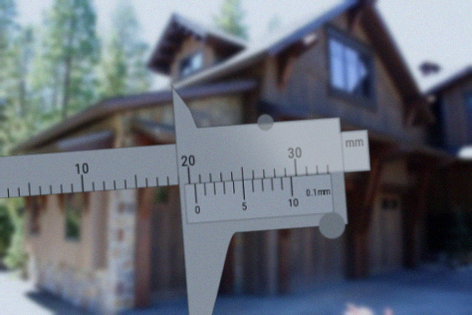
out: 20.5 mm
